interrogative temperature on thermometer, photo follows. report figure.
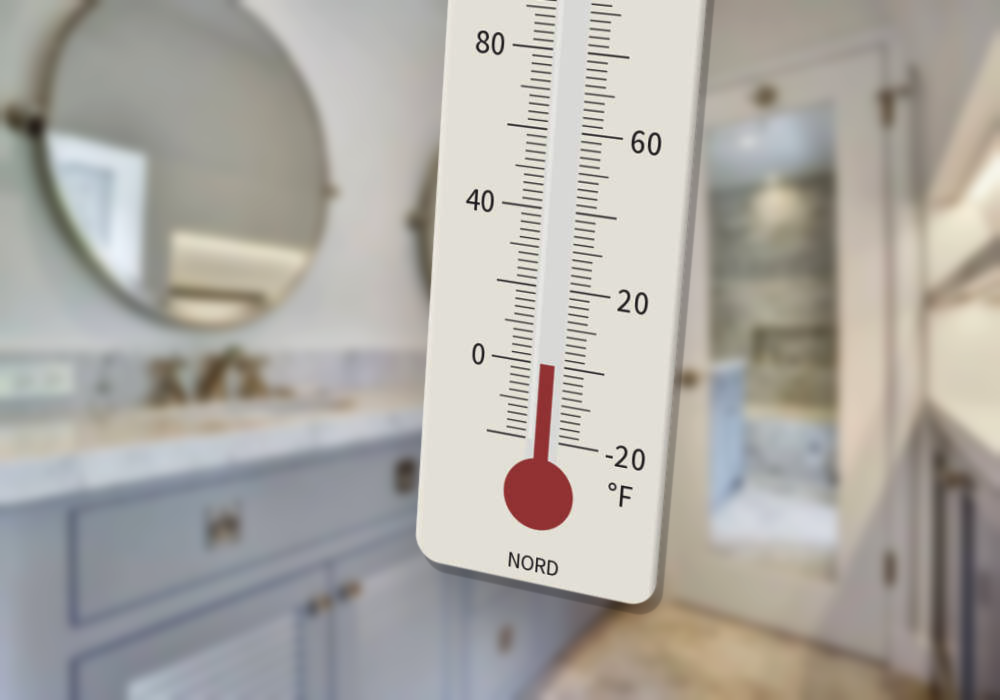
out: 0 °F
